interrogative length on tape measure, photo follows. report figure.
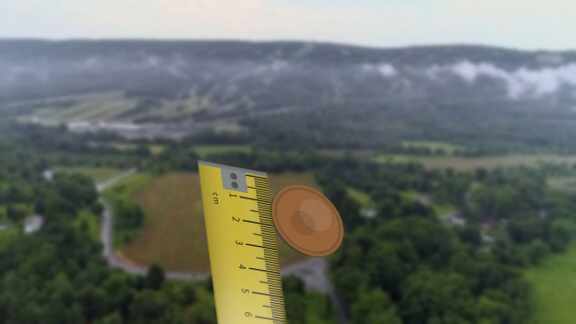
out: 3 cm
